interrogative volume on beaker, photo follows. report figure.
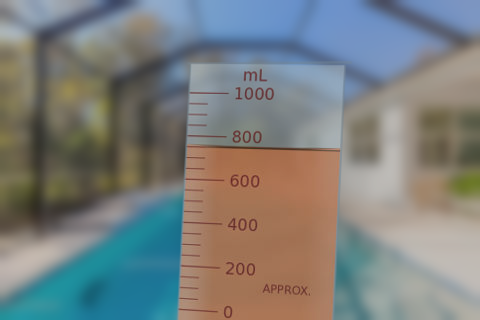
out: 750 mL
